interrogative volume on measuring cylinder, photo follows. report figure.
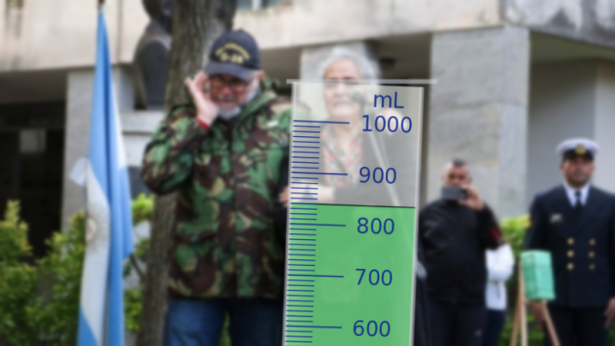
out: 840 mL
